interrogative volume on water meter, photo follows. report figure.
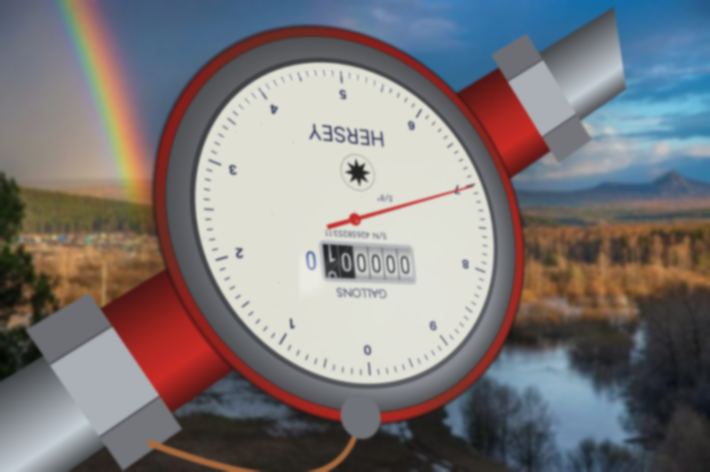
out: 7.0 gal
